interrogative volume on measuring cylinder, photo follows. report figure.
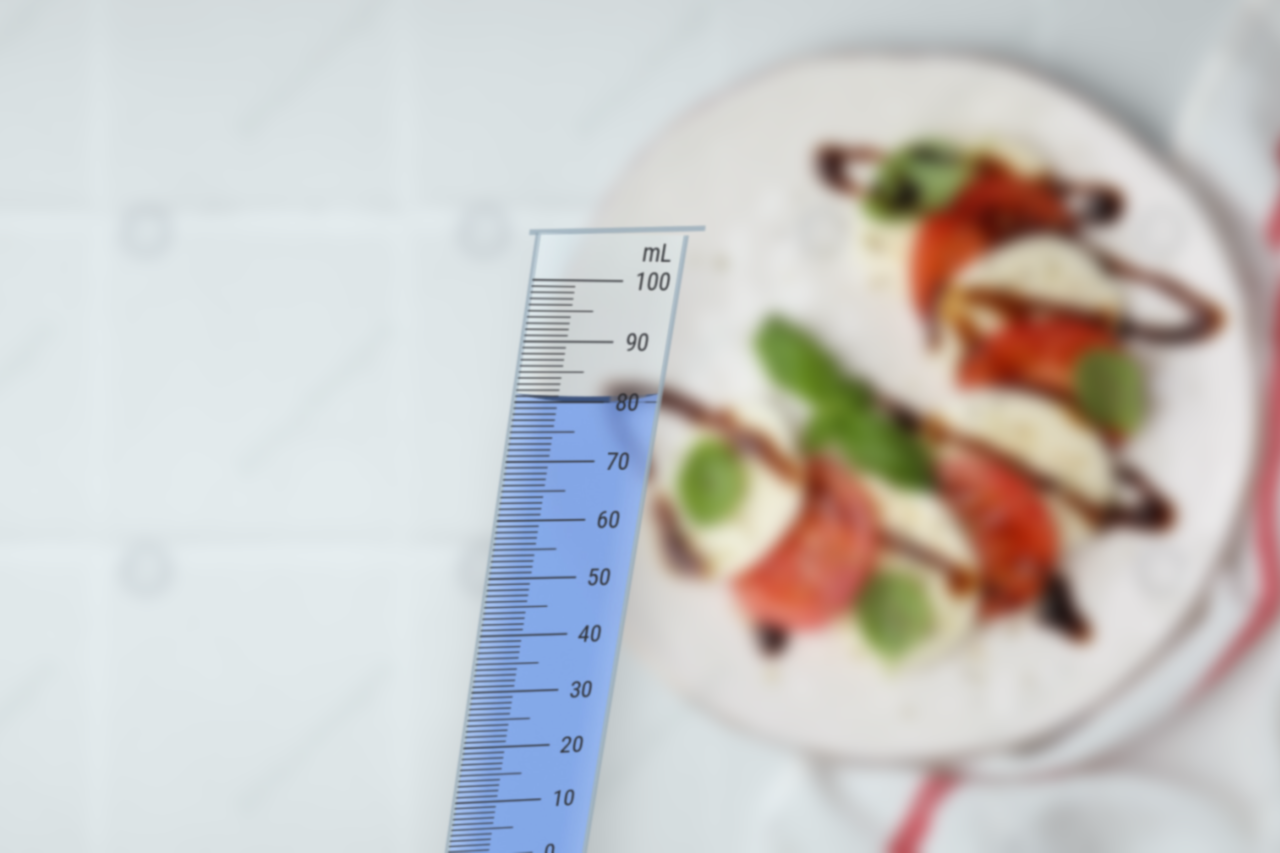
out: 80 mL
